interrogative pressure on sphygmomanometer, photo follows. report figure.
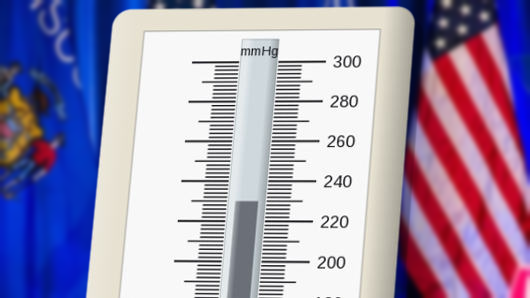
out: 230 mmHg
